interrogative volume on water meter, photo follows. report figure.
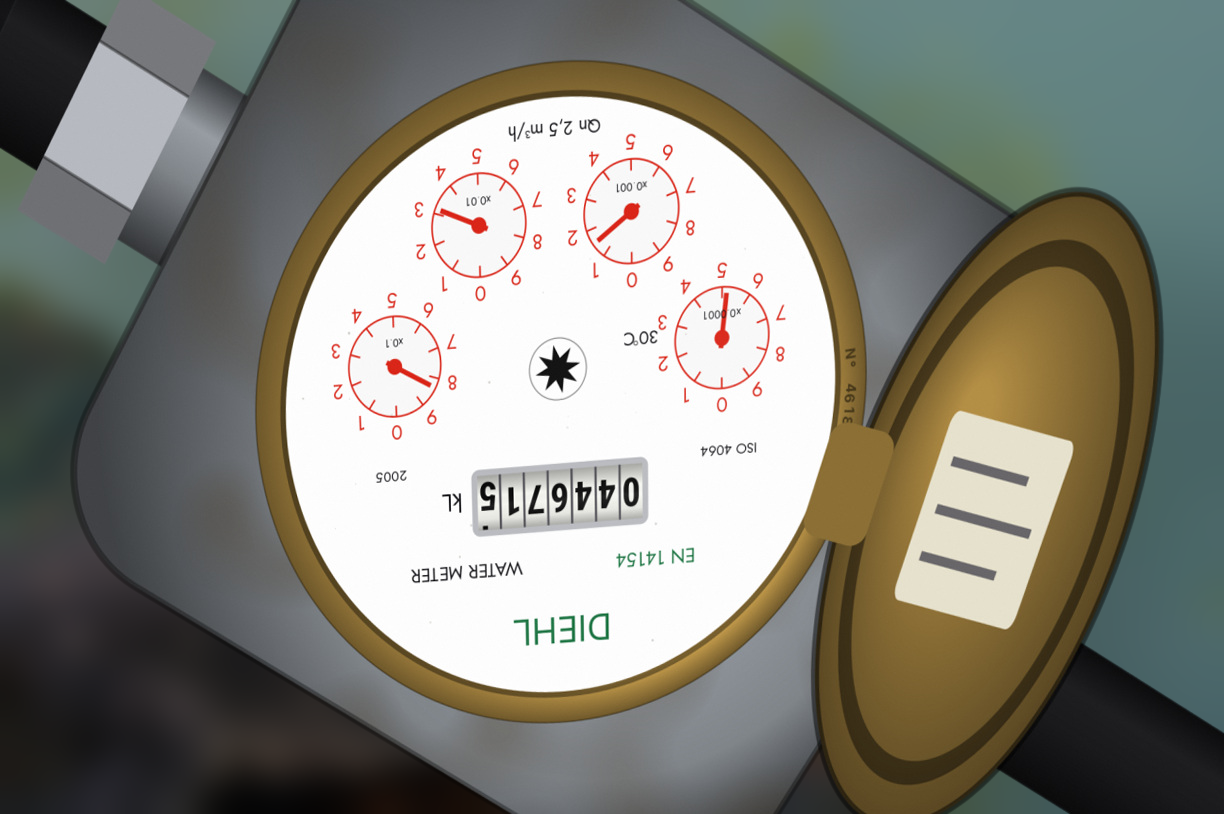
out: 446714.8315 kL
